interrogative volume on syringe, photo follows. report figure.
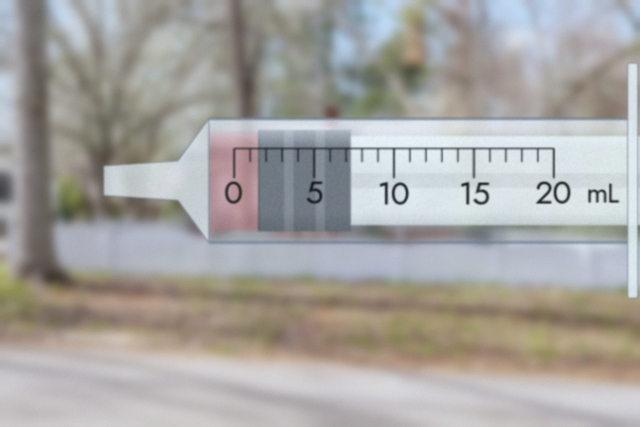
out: 1.5 mL
